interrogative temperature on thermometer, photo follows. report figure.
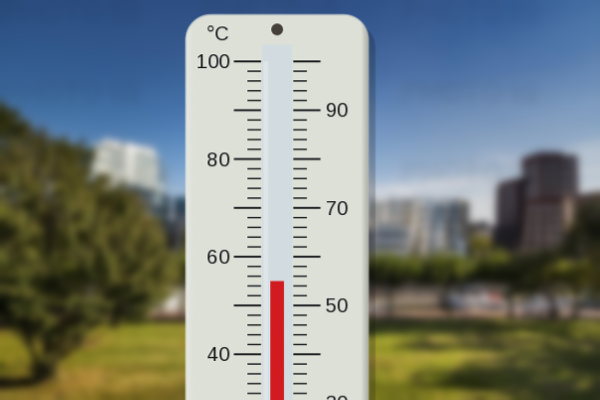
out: 55 °C
